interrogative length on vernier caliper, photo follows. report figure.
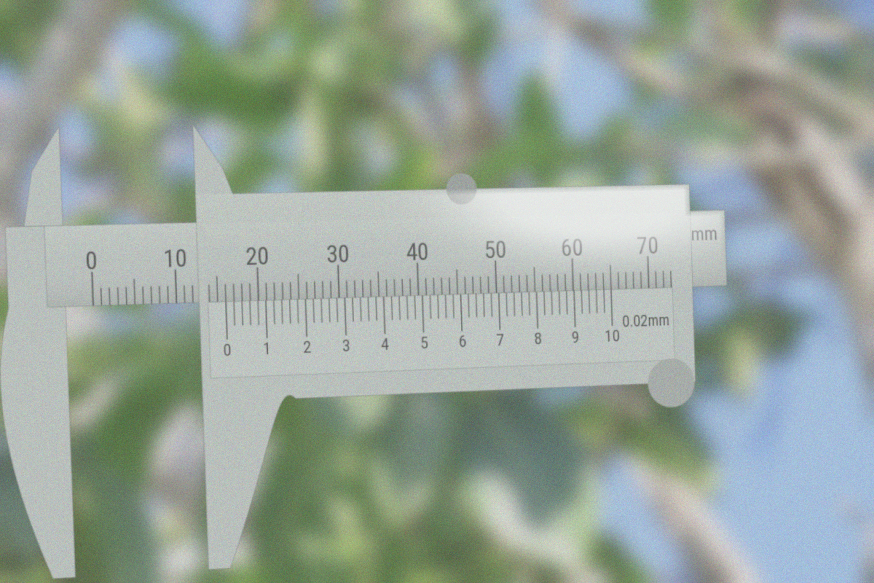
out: 16.0 mm
